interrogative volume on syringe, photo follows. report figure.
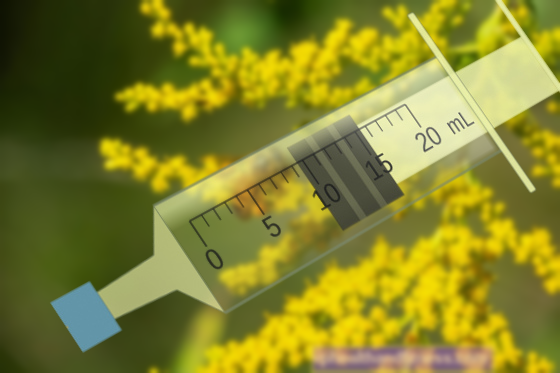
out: 9.5 mL
